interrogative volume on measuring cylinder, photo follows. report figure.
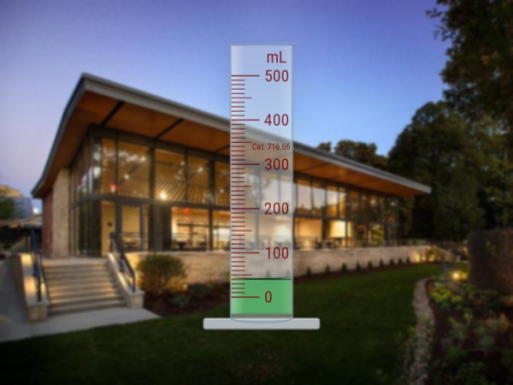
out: 40 mL
